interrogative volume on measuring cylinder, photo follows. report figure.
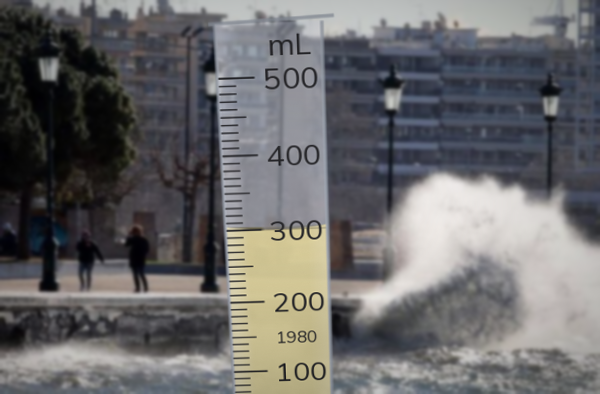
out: 300 mL
